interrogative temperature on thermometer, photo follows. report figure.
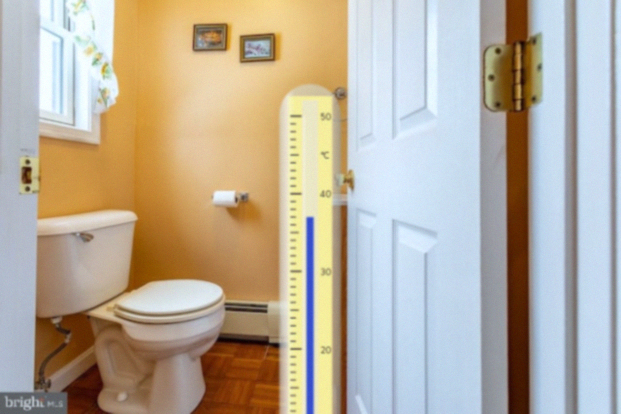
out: 37 °C
